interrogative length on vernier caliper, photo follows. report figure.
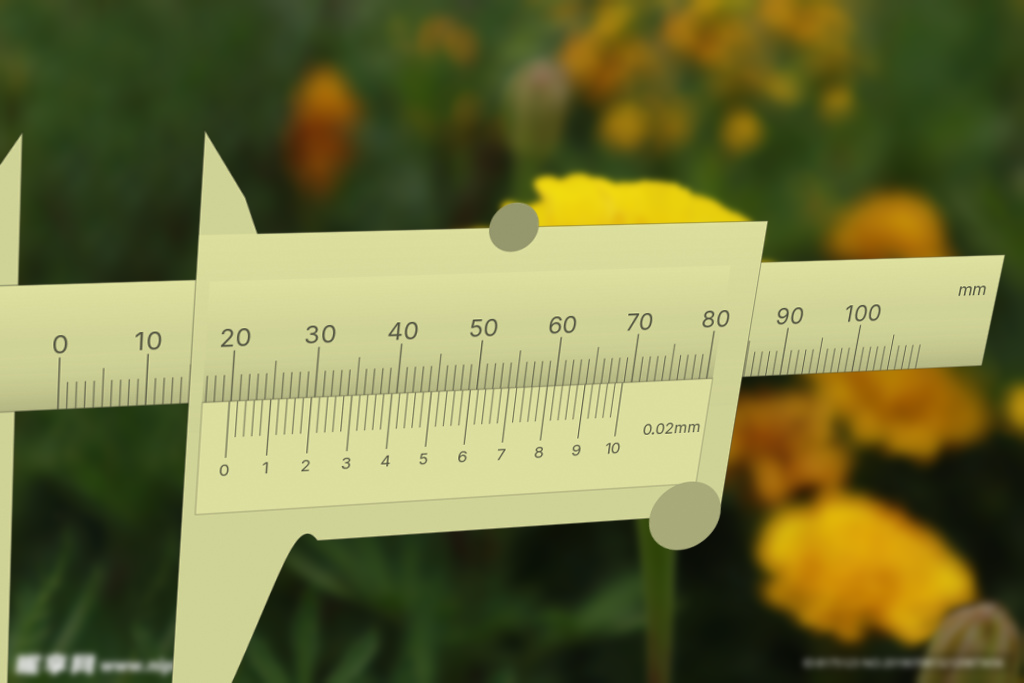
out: 19.8 mm
